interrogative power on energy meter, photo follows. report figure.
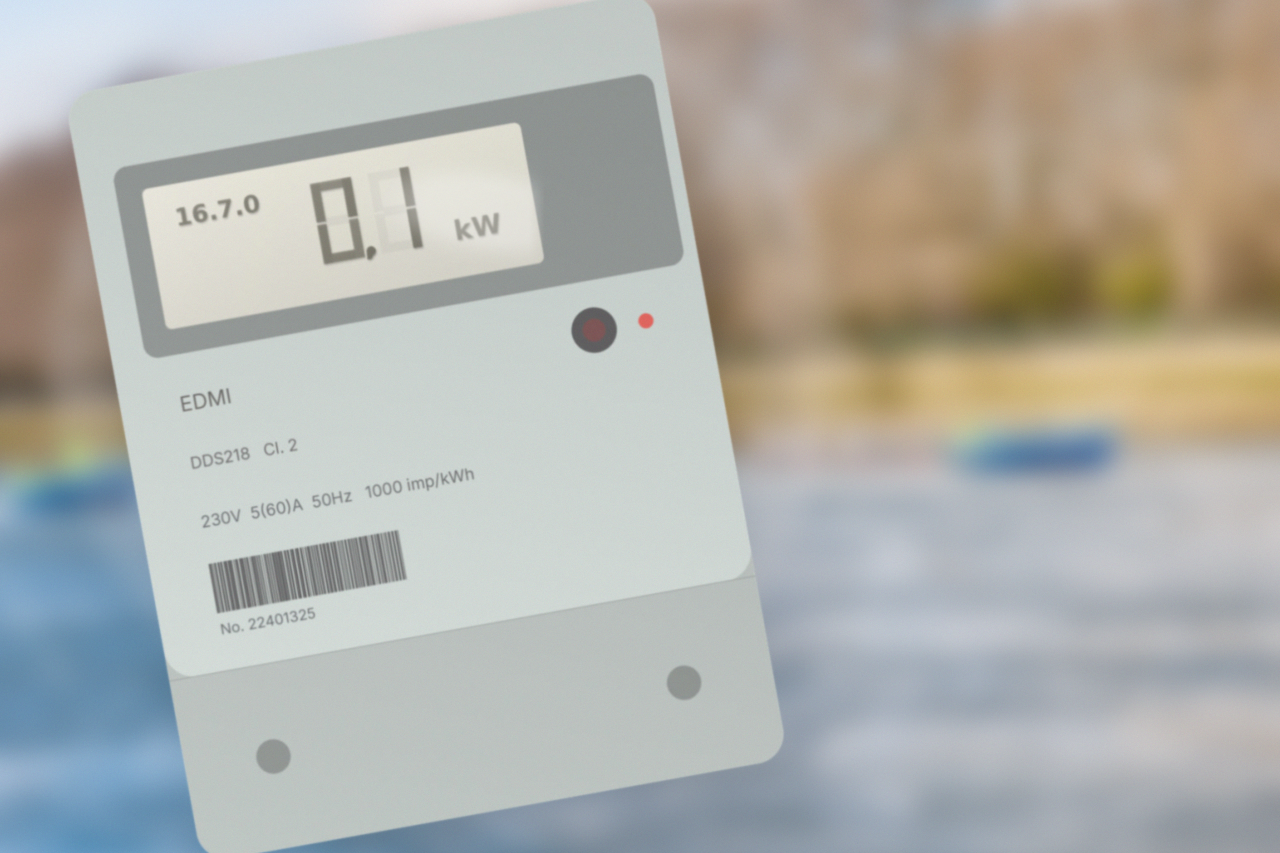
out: 0.1 kW
